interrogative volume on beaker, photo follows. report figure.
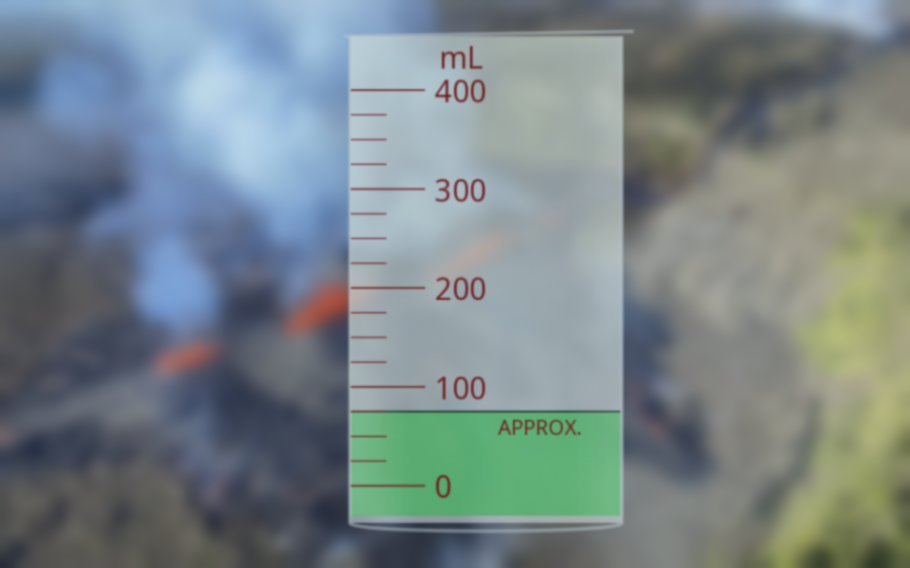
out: 75 mL
